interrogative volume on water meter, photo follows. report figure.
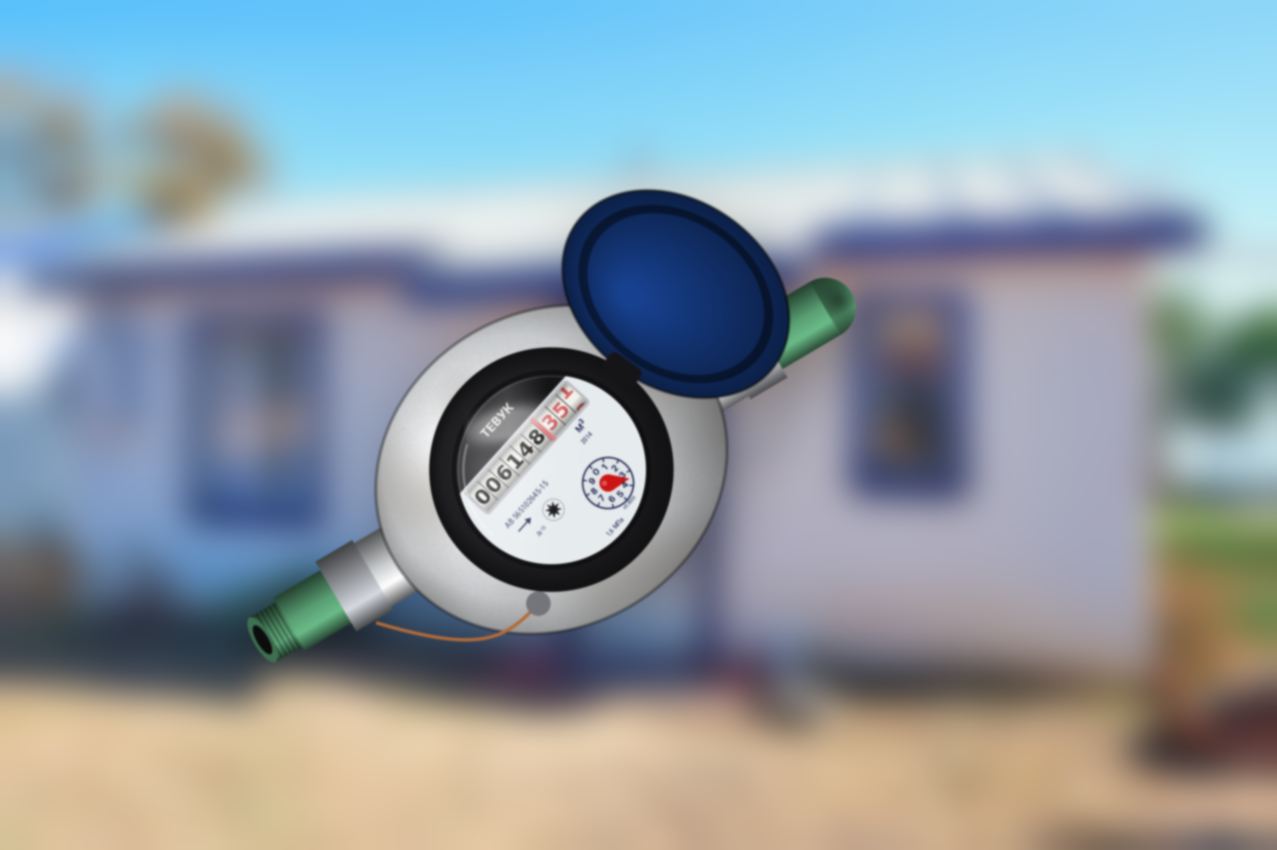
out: 6148.3513 m³
